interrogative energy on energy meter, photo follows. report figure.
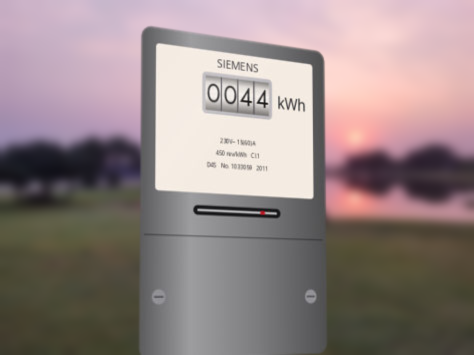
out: 44 kWh
